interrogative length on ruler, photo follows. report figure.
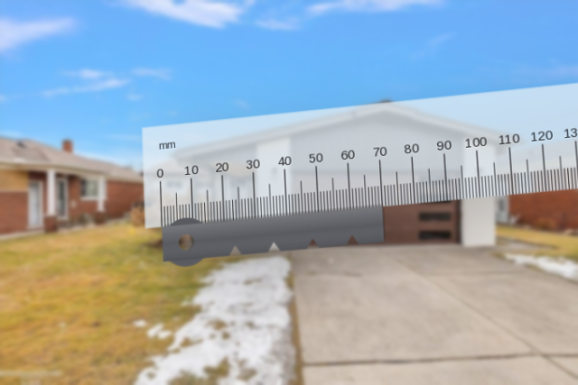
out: 70 mm
